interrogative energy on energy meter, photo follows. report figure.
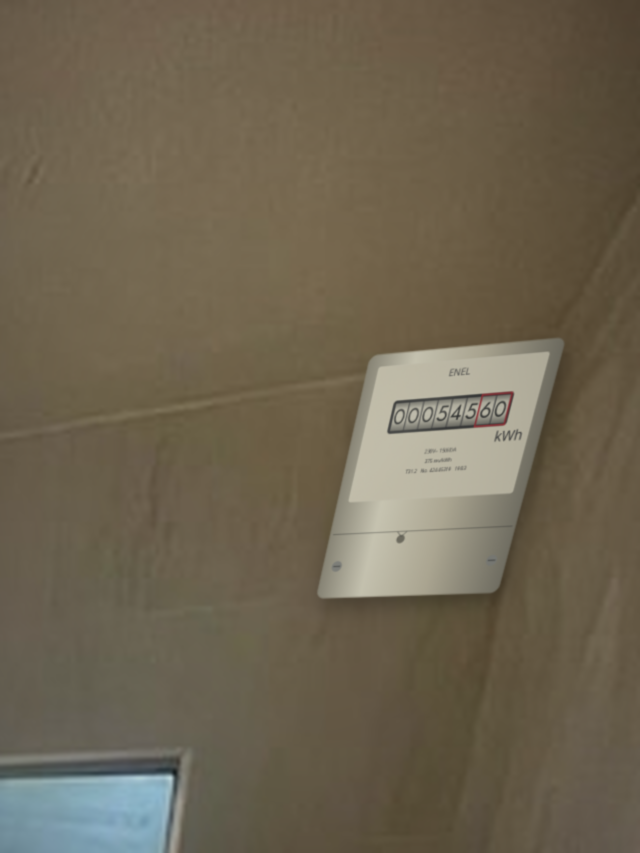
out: 545.60 kWh
